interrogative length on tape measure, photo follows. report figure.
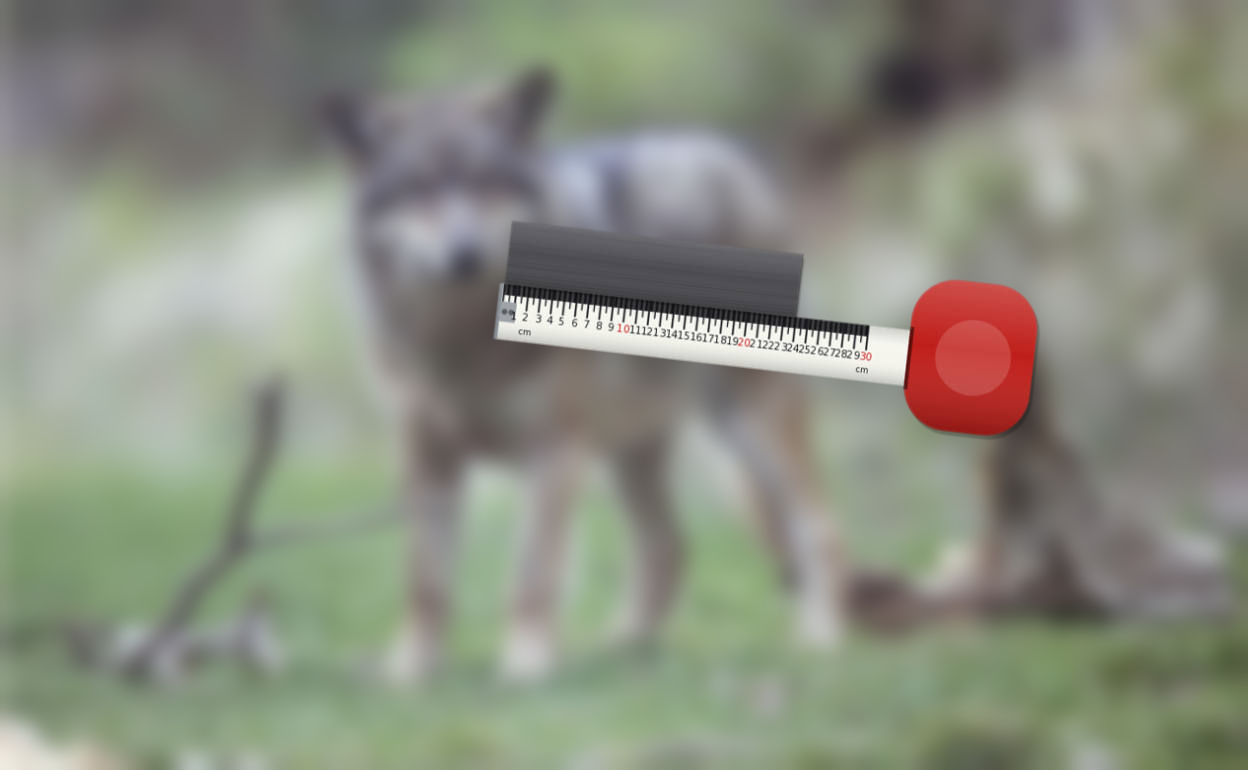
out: 24 cm
